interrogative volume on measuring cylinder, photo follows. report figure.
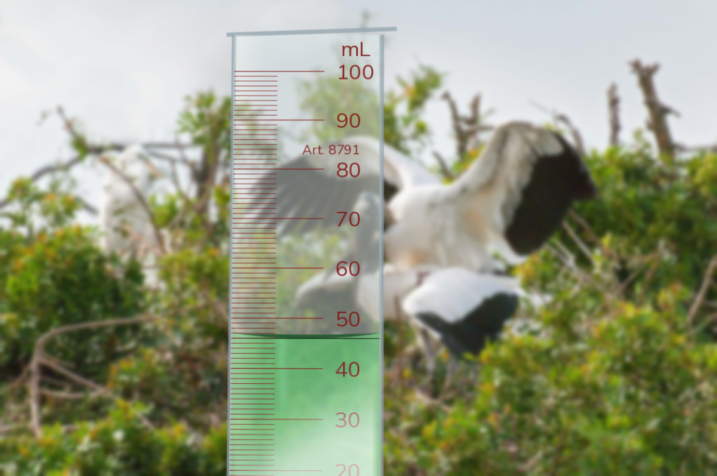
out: 46 mL
